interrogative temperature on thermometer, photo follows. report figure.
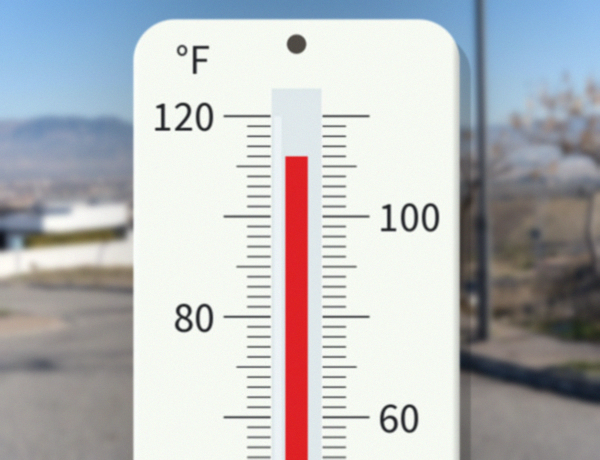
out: 112 °F
